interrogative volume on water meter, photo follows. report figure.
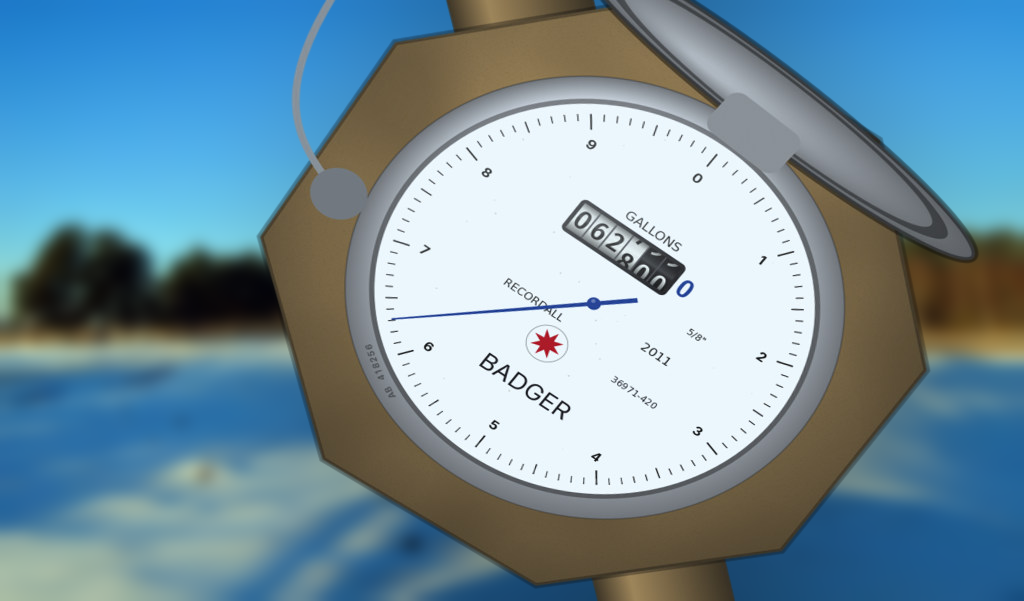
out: 627996.3 gal
